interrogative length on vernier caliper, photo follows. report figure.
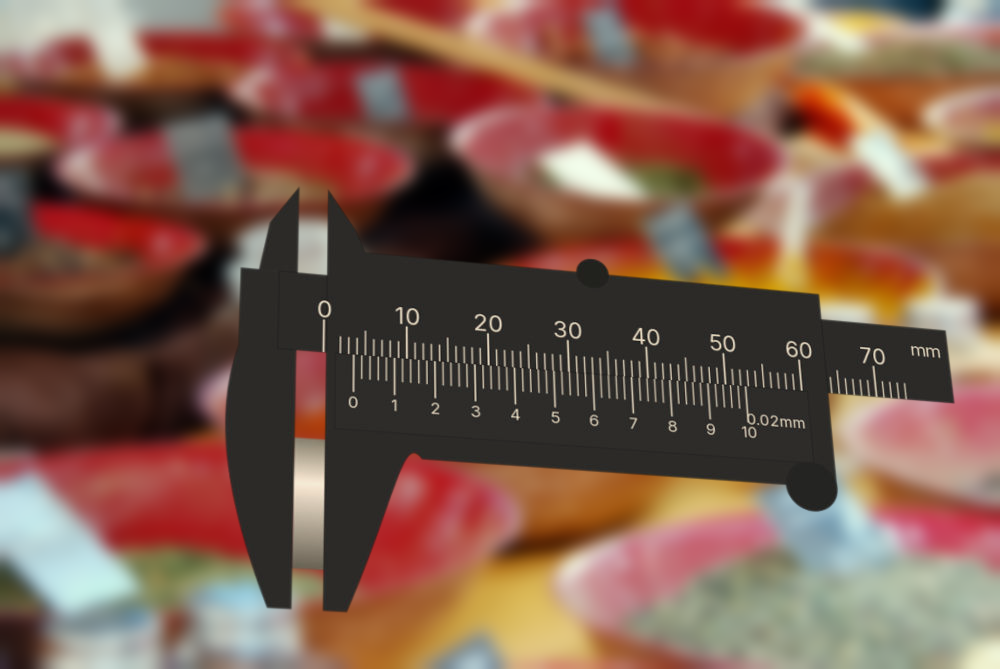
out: 3.6 mm
